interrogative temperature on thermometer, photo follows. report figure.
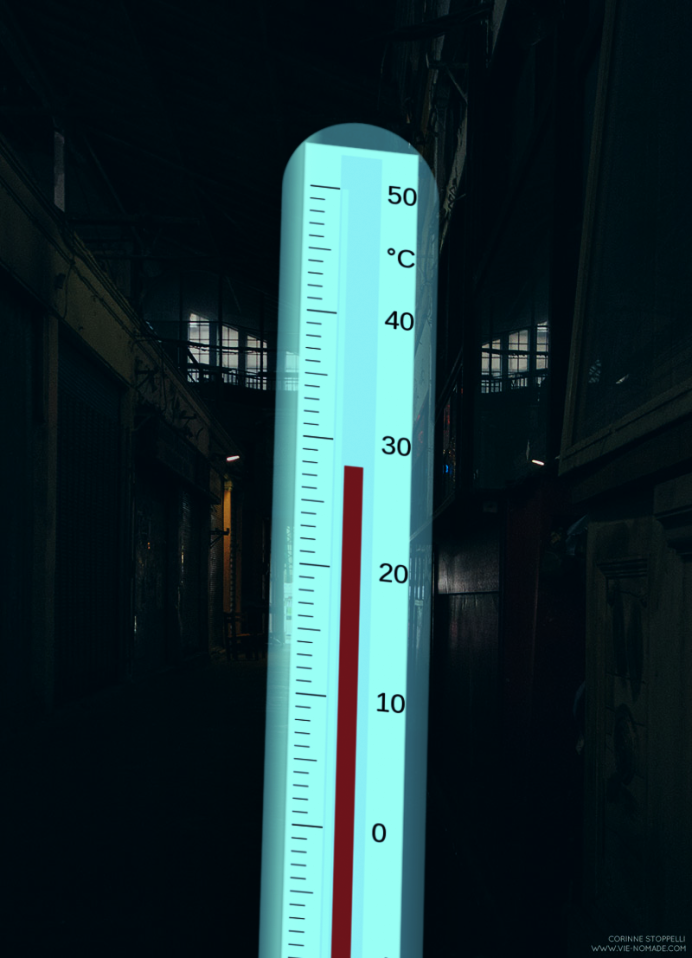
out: 28 °C
